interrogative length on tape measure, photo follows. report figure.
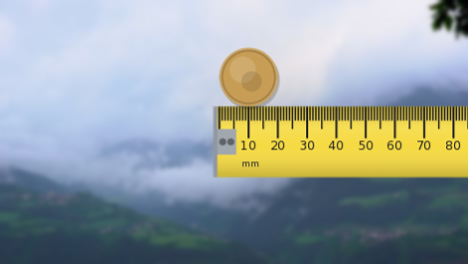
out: 20 mm
